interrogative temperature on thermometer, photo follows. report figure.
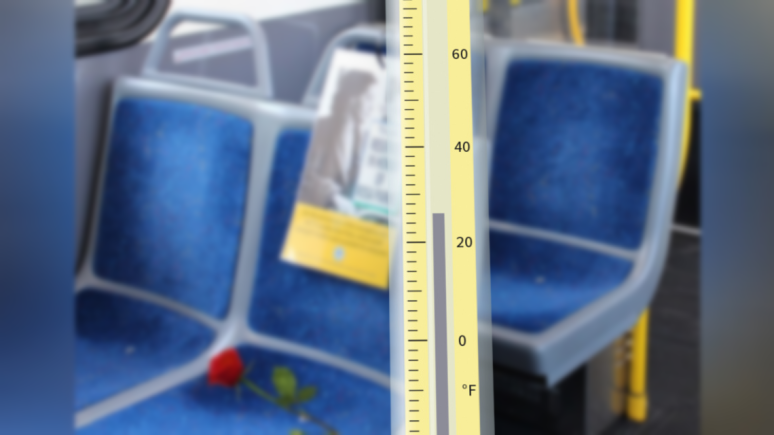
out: 26 °F
